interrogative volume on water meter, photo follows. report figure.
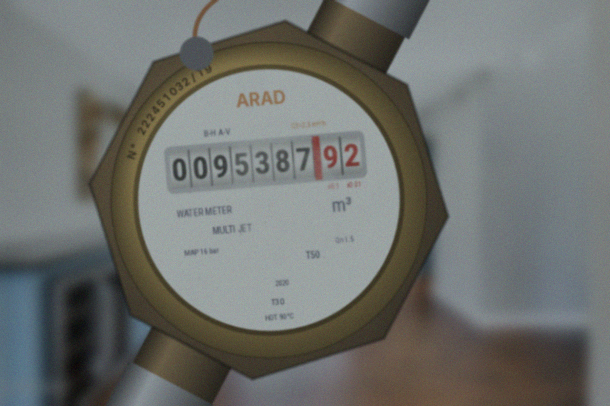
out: 95387.92 m³
